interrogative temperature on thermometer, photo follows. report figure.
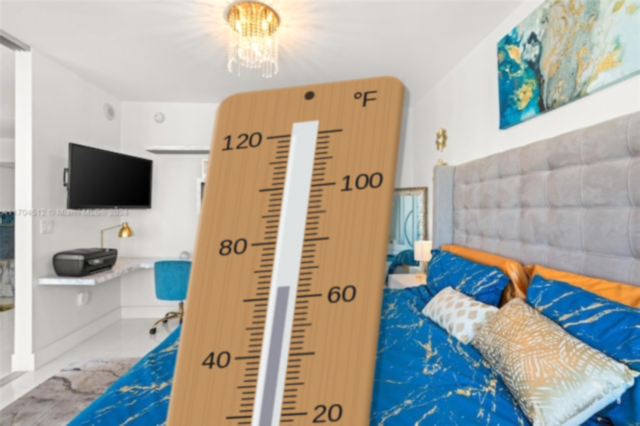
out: 64 °F
